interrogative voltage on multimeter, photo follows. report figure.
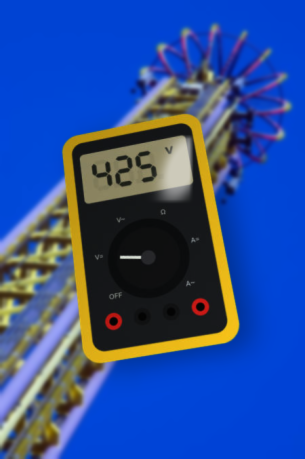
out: 425 V
